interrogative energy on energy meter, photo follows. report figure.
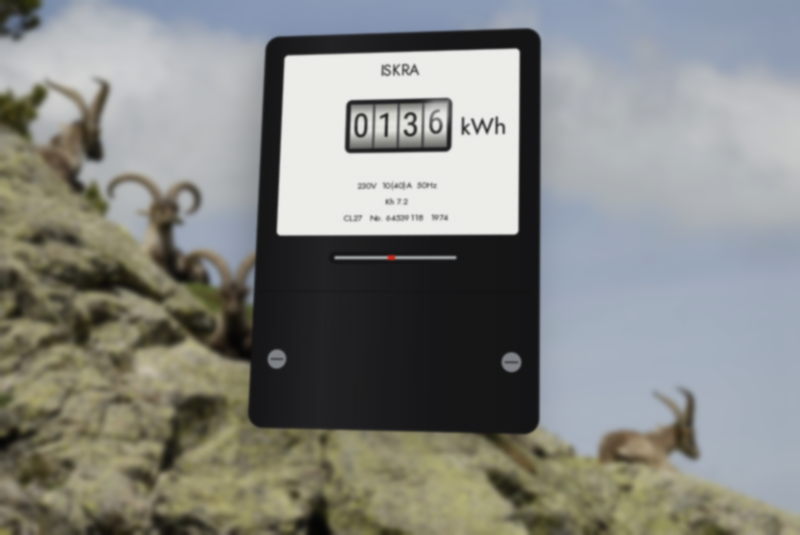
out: 136 kWh
